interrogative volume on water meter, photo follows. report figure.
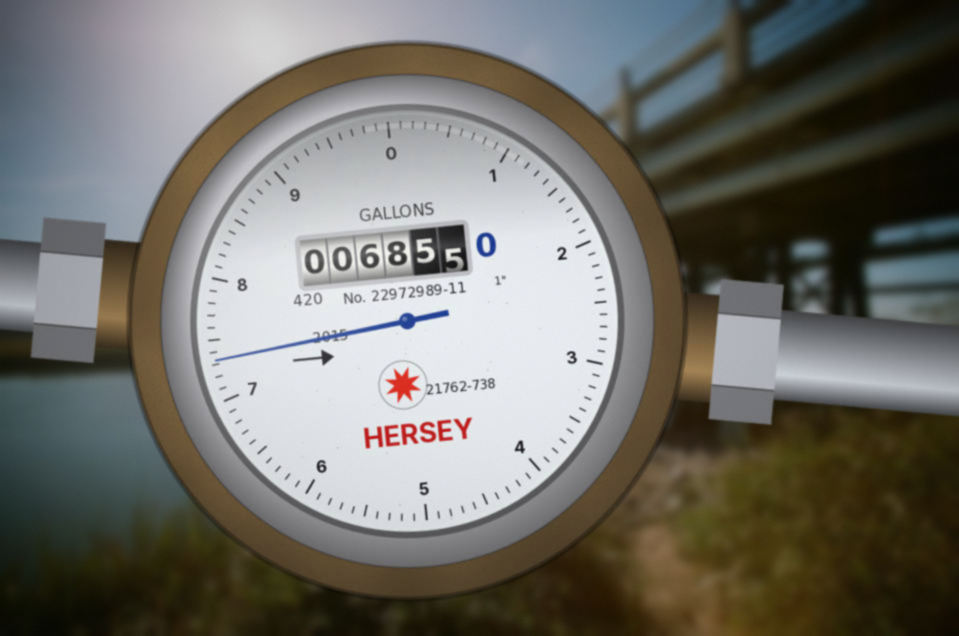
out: 68547.3 gal
